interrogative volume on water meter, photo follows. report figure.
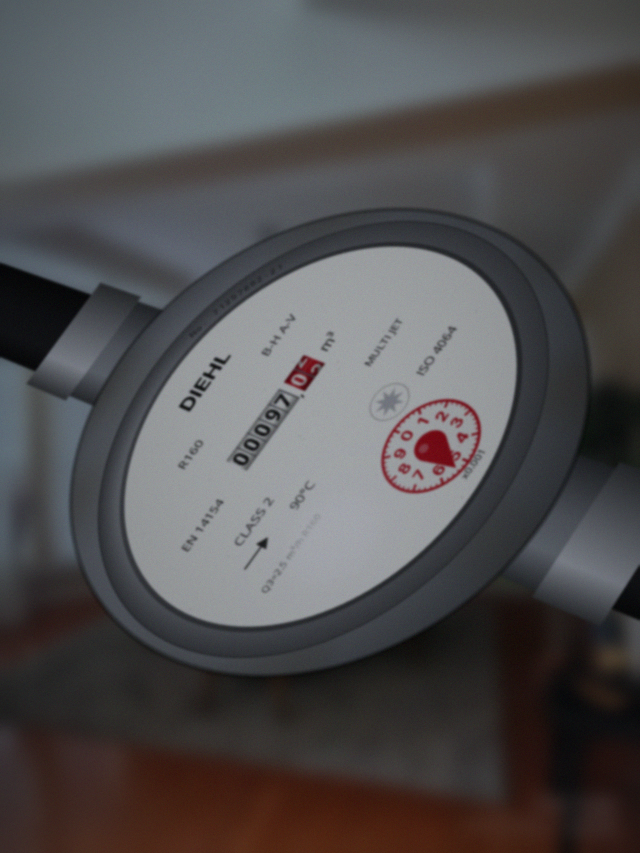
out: 97.025 m³
